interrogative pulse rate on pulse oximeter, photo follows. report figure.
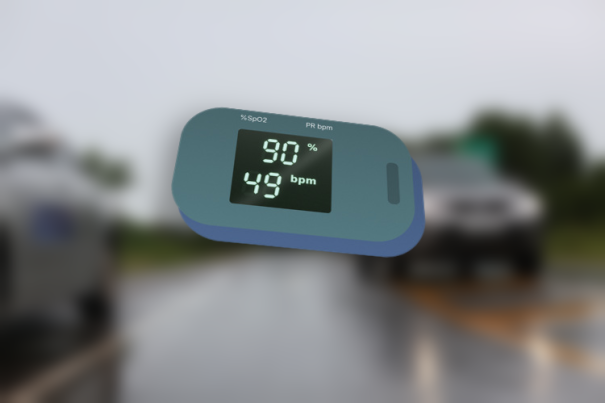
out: 49 bpm
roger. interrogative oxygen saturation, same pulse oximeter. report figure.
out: 90 %
